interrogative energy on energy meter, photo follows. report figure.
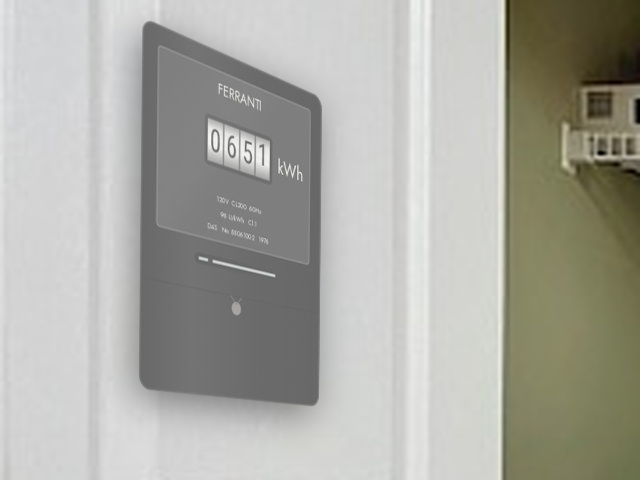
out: 651 kWh
